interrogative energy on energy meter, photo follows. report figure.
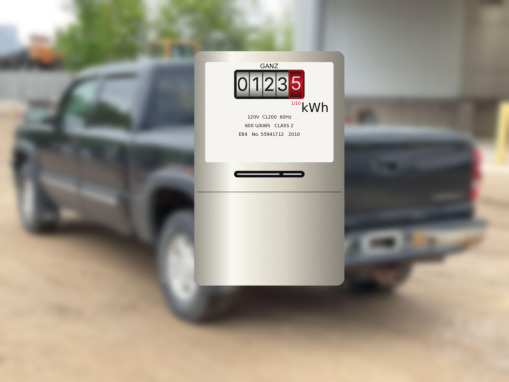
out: 123.5 kWh
